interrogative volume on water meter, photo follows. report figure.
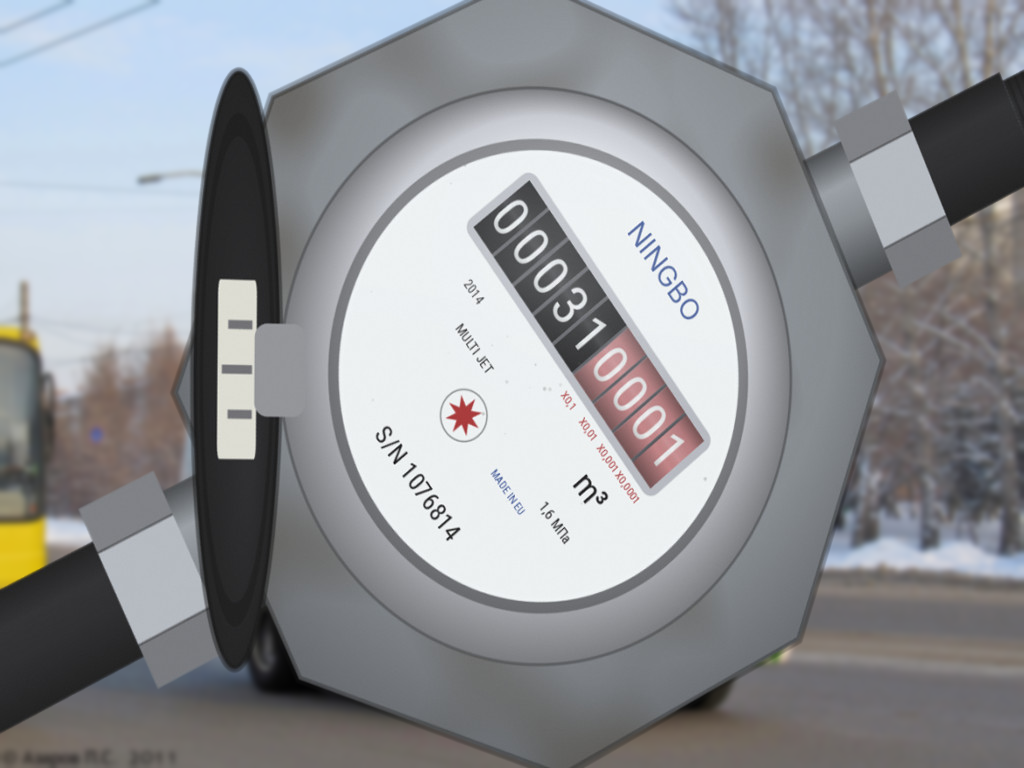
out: 31.0001 m³
